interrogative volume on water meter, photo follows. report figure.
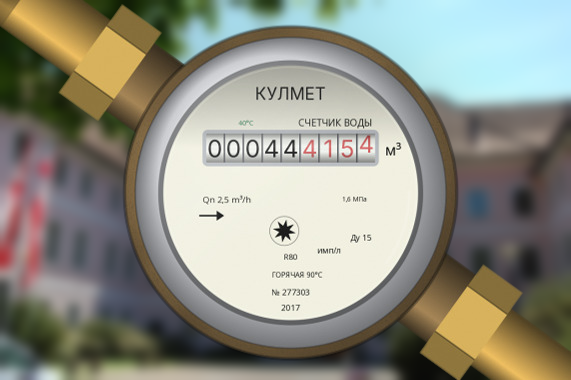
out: 44.4154 m³
